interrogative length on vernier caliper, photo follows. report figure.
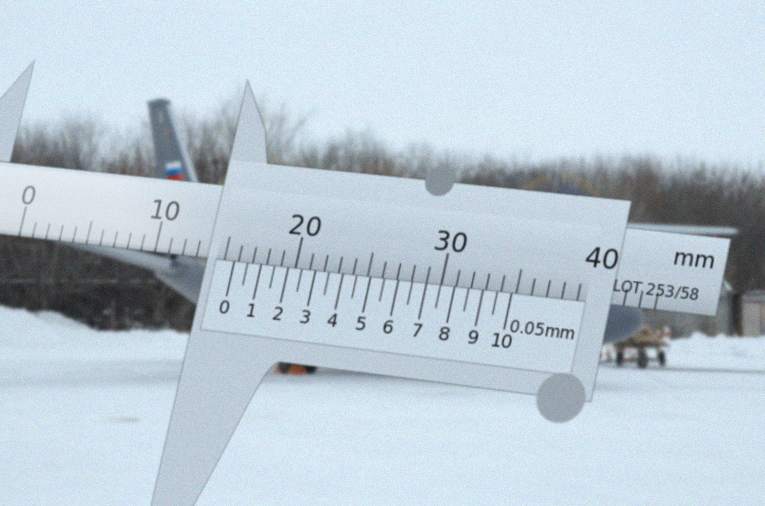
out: 15.7 mm
